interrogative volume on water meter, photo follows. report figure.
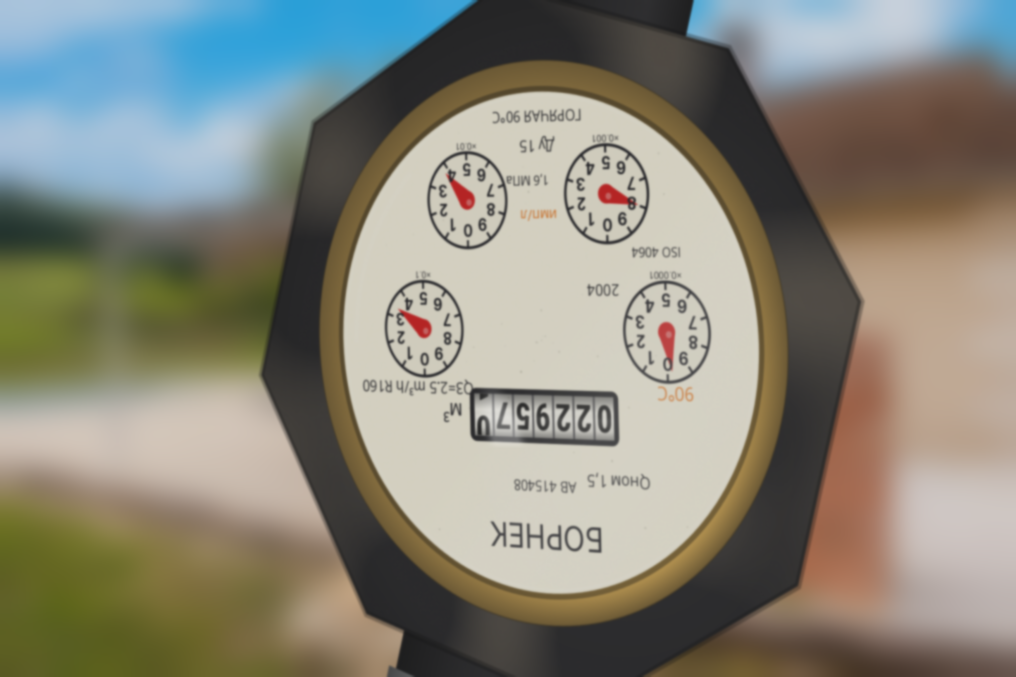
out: 229570.3379 m³
